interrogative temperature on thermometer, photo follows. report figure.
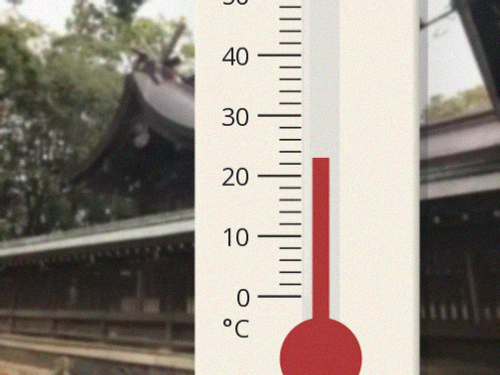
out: 23 °C
